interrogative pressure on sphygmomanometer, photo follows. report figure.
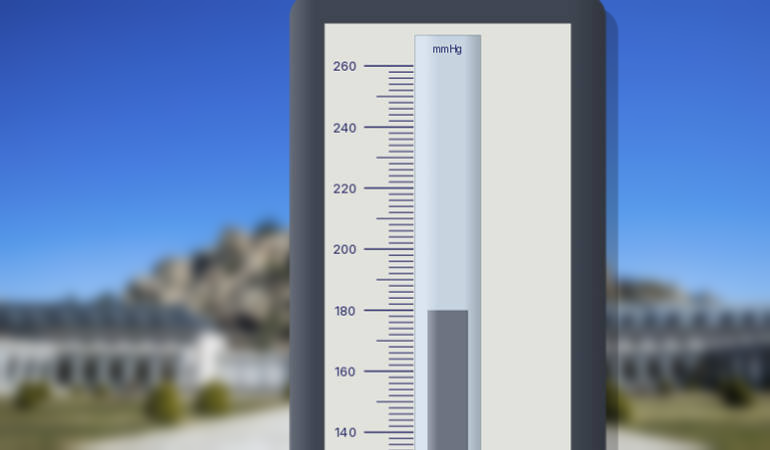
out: 180 mmHg
